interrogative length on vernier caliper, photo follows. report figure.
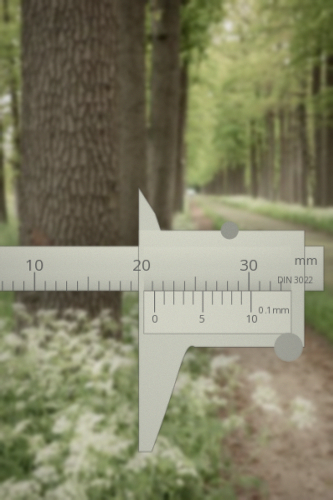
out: 21.2 mm
